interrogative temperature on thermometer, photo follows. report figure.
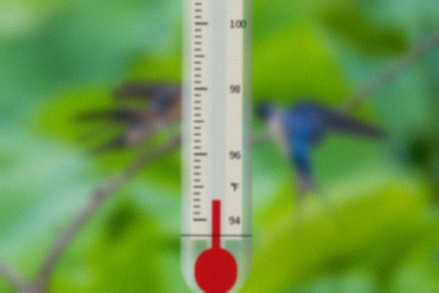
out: 94.6 °F
